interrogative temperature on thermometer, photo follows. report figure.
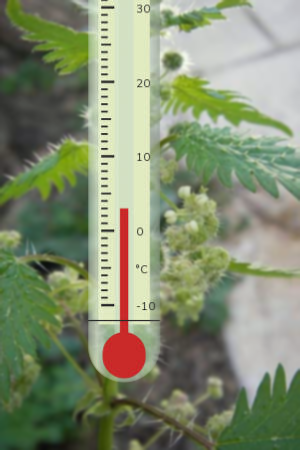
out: 3 °C
